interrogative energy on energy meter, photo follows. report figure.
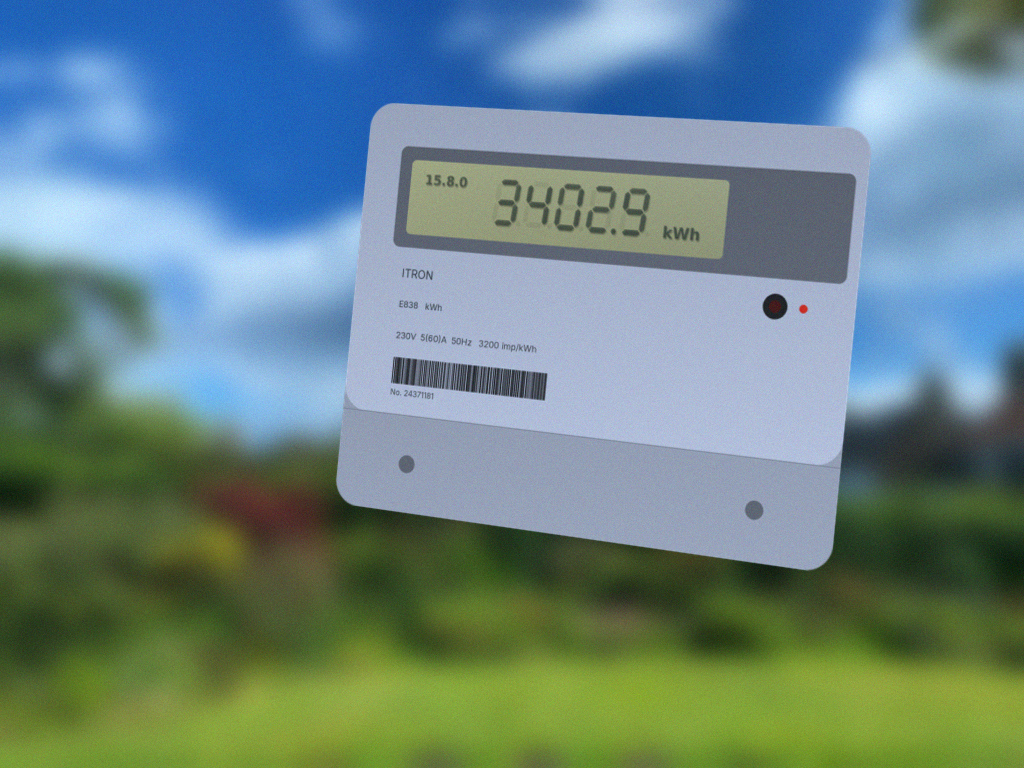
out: 3402.9 kWh
